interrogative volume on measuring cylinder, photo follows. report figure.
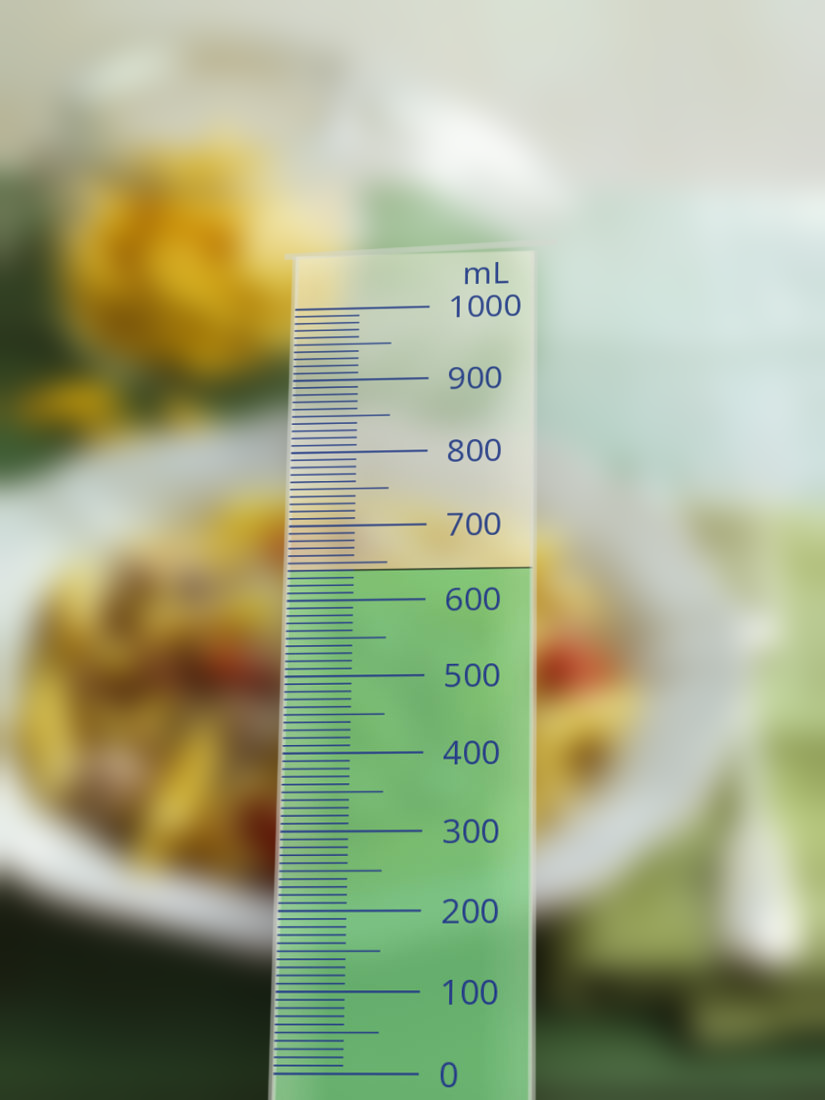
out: 640 mL
